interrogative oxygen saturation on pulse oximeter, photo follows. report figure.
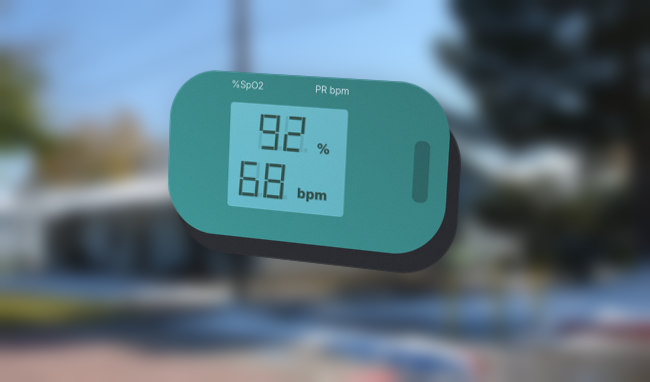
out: 92 %
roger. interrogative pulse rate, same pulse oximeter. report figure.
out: 68 bpm
